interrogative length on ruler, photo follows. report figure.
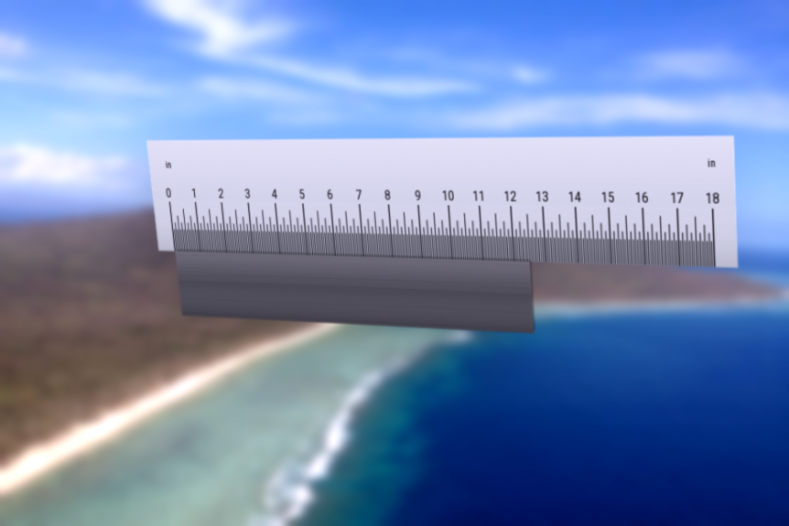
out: 12.5 in
